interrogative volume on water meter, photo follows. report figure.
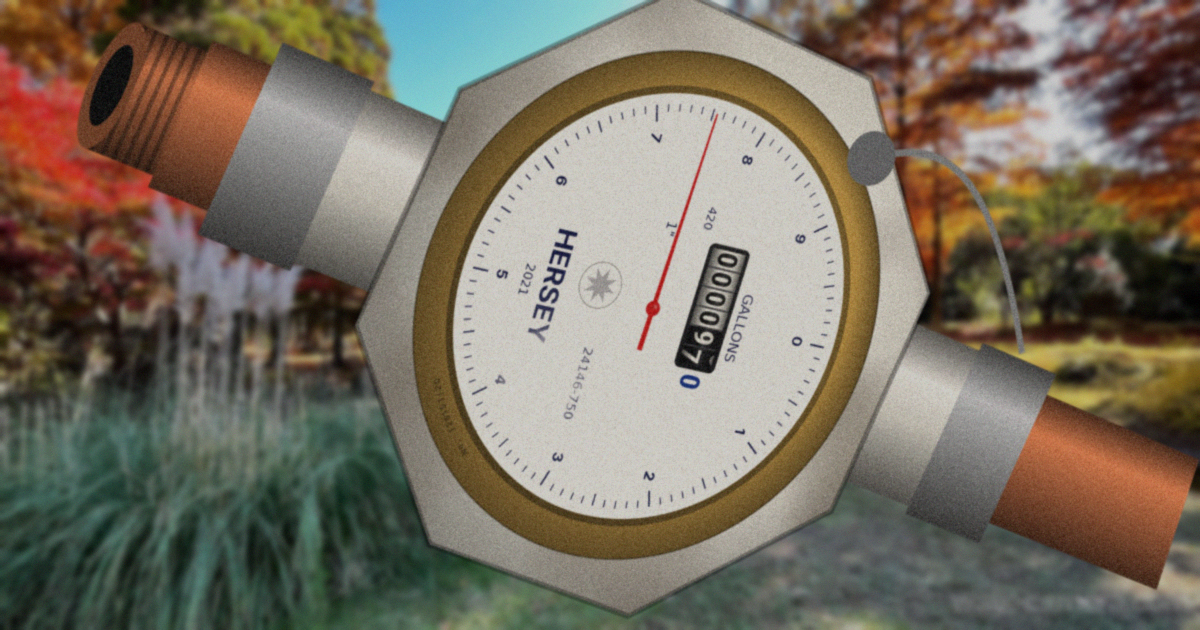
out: 967.5 gal
